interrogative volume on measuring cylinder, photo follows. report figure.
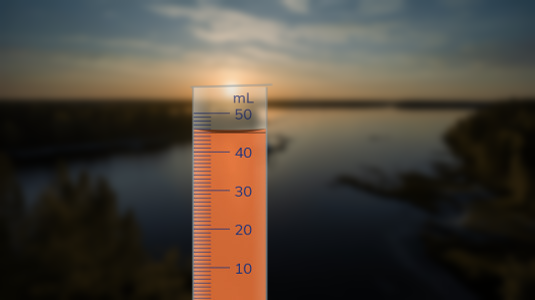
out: 45 mL
